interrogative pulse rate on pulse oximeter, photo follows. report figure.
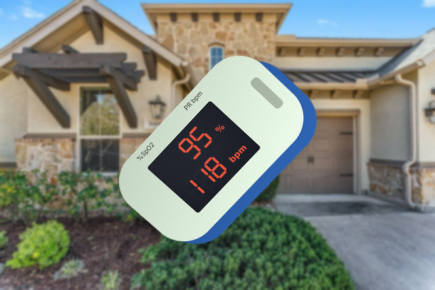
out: 118 bpm
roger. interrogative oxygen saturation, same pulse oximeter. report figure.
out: 95 %
